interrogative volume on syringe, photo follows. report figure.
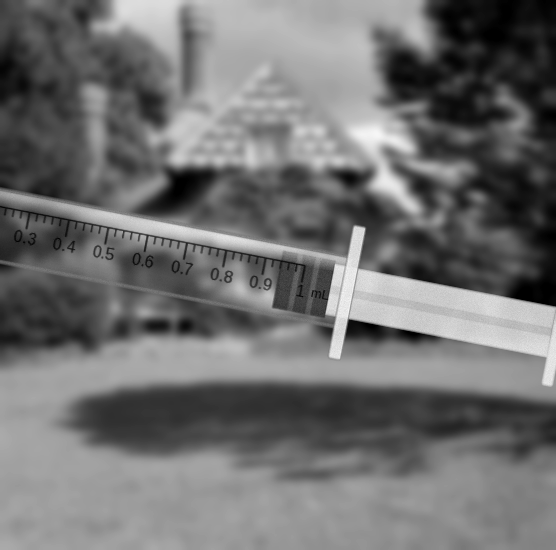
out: 0.94 mL
